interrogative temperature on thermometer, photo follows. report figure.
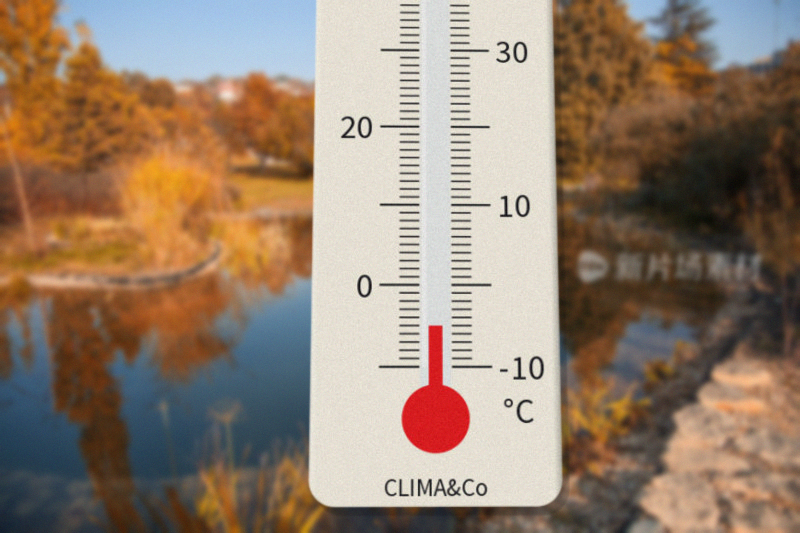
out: -5 °C
